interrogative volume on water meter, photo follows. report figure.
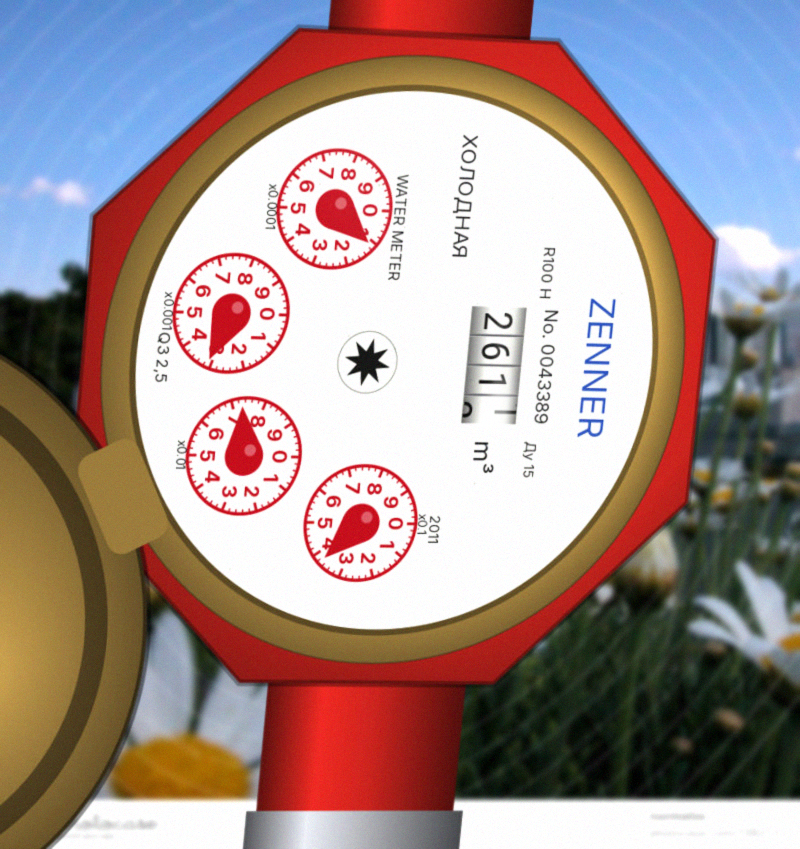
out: 2611.3731 m³
